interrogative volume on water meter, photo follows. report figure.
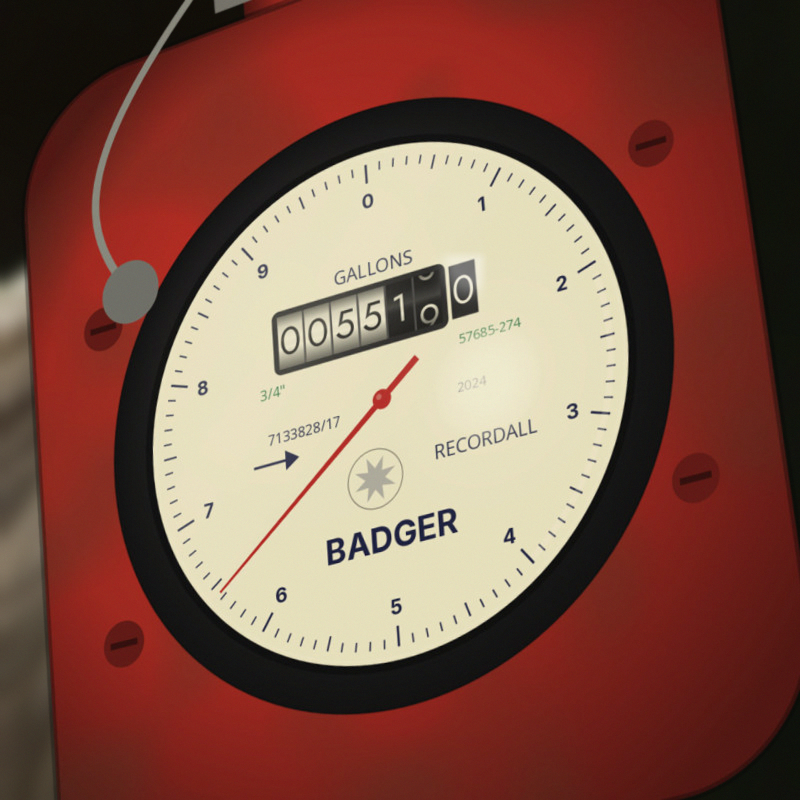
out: 55186.4 gal
